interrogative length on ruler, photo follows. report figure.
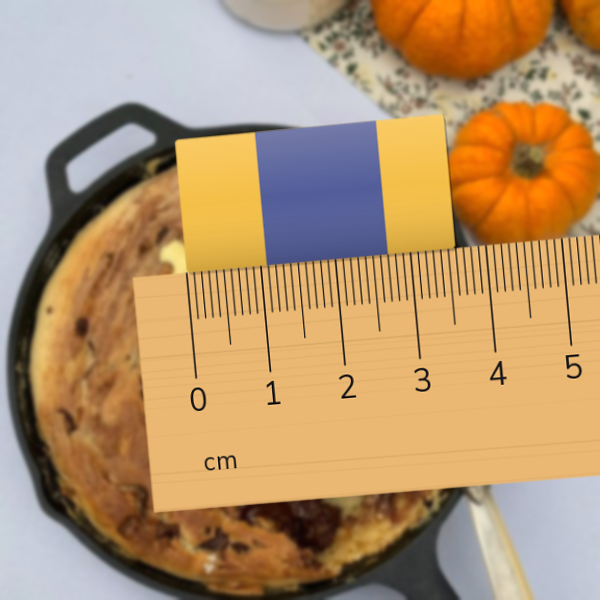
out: 3.6 cm
